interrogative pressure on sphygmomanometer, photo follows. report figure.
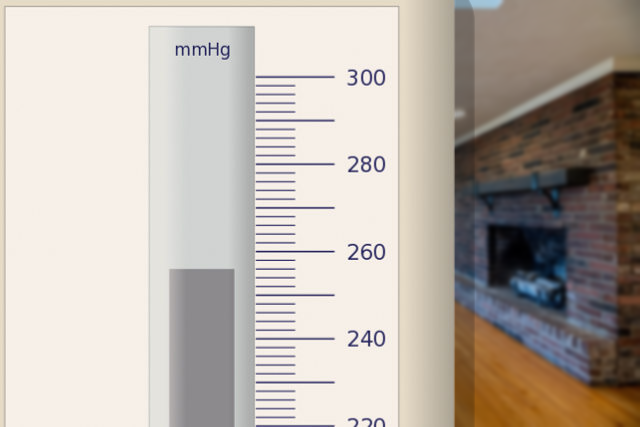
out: 256 mmHg
